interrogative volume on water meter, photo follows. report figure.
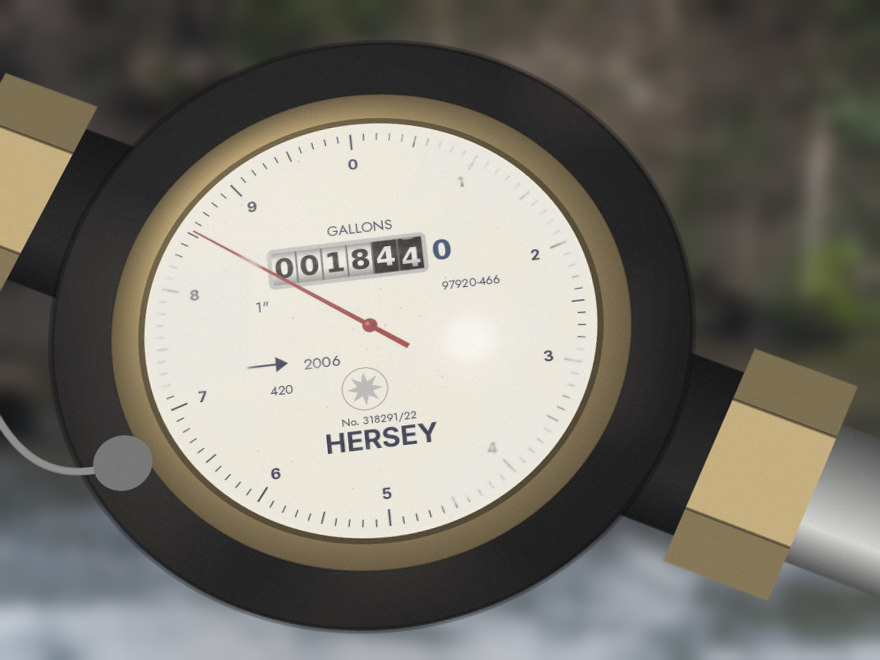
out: 18438.5 gal
